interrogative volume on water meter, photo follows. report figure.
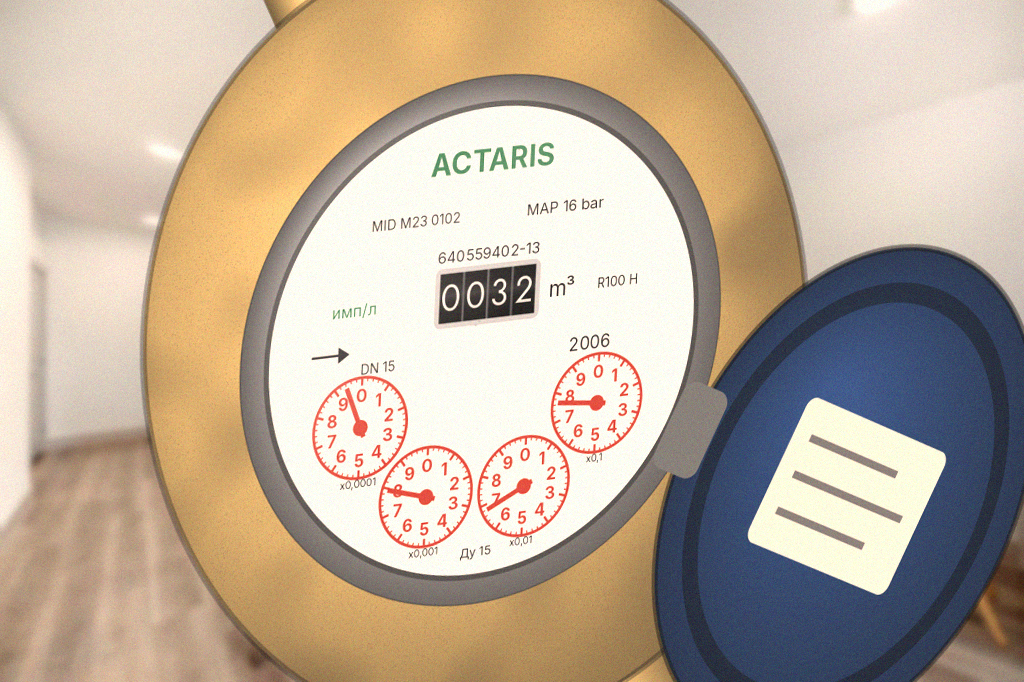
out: 32.7679 m³
